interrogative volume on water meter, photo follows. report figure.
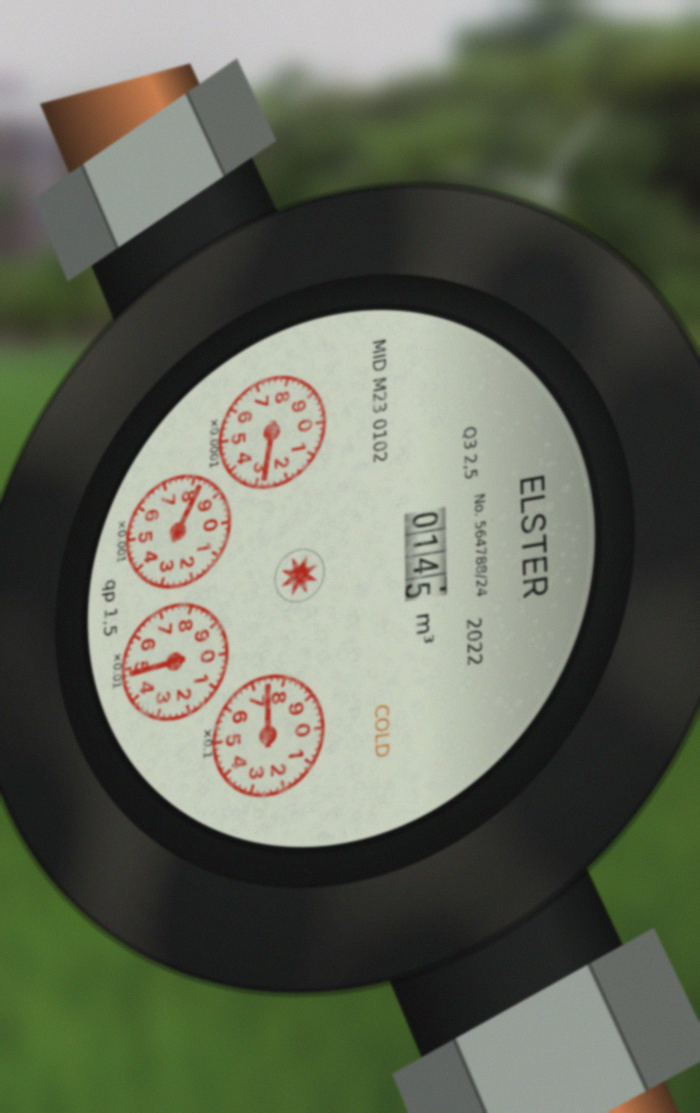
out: 144.7482 m³
